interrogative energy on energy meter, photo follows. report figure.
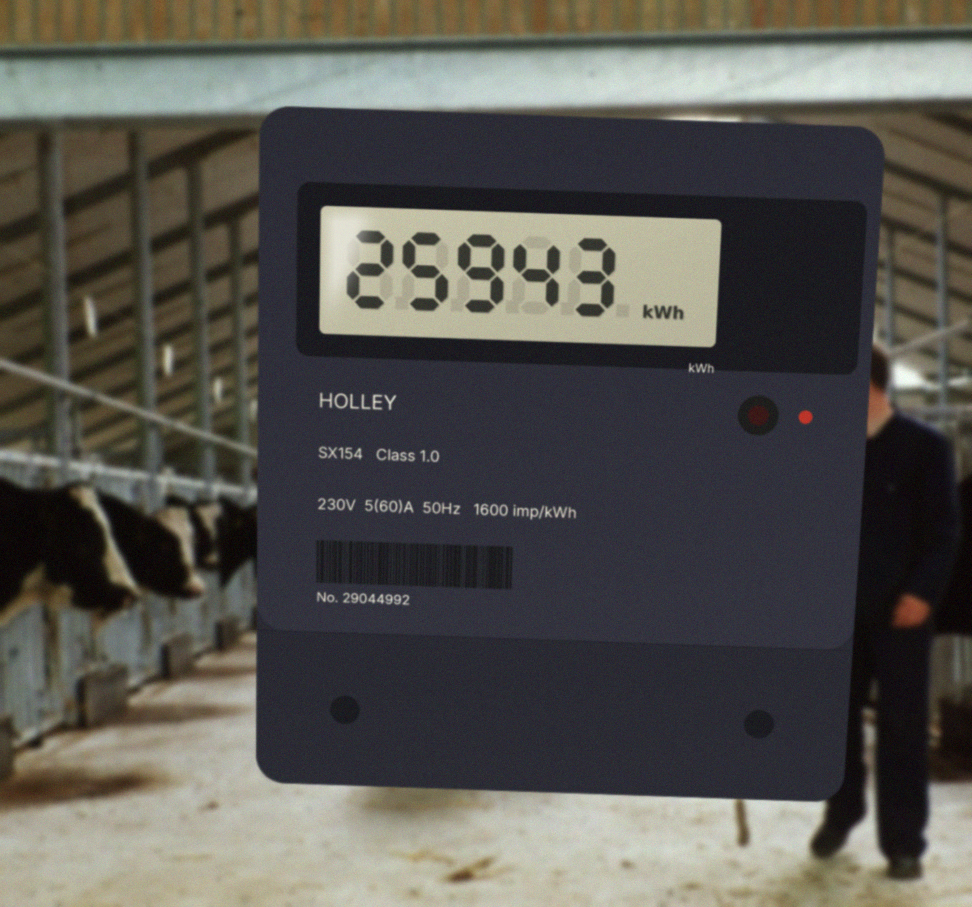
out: 25943 kWh
